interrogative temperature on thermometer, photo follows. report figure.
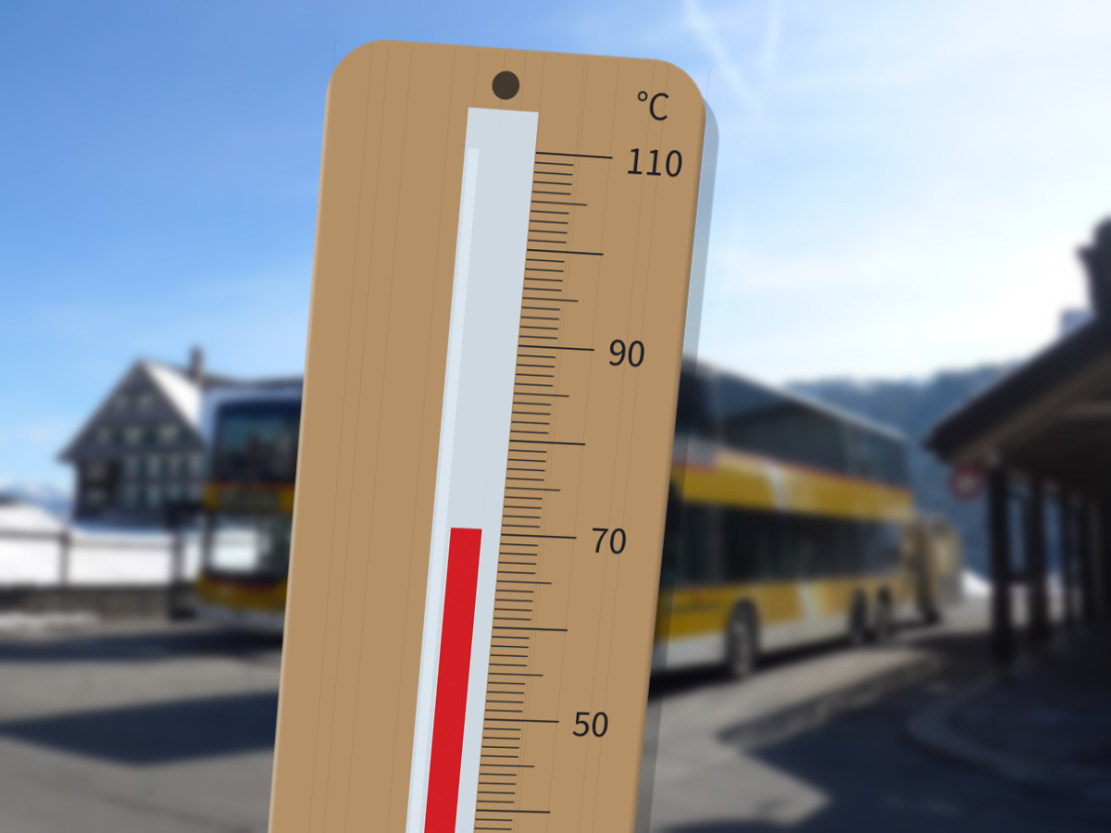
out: 70.5 °C
